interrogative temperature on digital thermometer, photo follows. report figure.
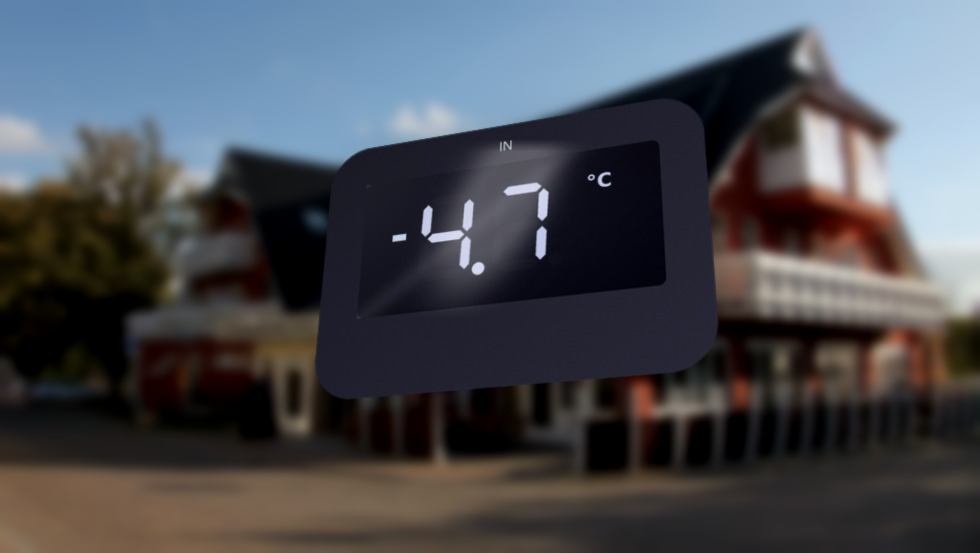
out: -4.7 °C
